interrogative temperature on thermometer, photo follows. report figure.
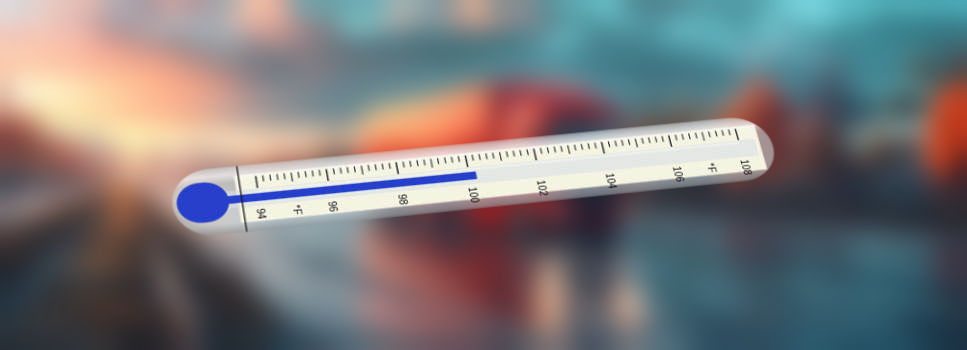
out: 100.2 °F
